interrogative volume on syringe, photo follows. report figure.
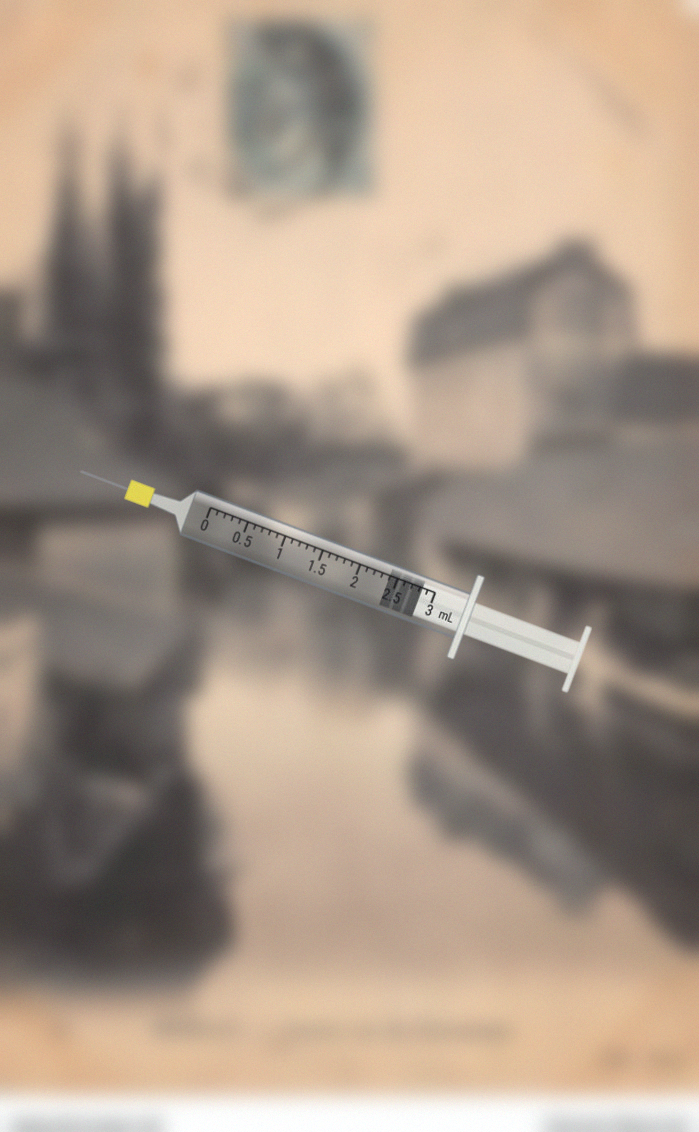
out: 2.4 mL
